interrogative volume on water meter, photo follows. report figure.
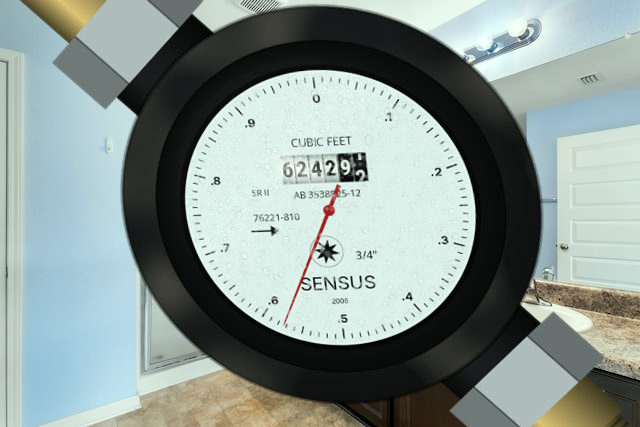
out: 624291.57 ft³
